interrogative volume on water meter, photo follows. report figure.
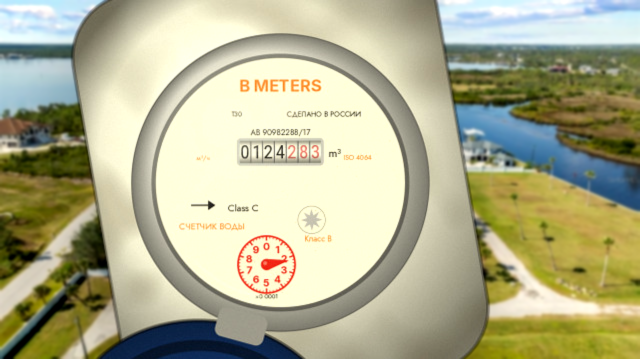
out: 124.2832 m³
